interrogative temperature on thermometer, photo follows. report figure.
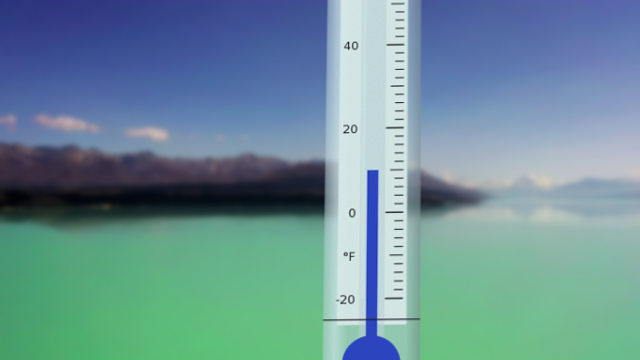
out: 10 °F
